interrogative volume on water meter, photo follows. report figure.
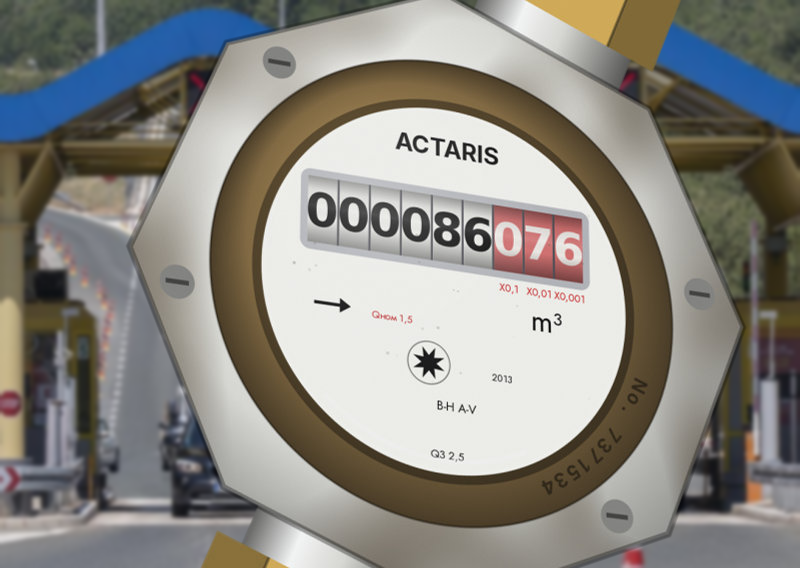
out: 86.076 m³
